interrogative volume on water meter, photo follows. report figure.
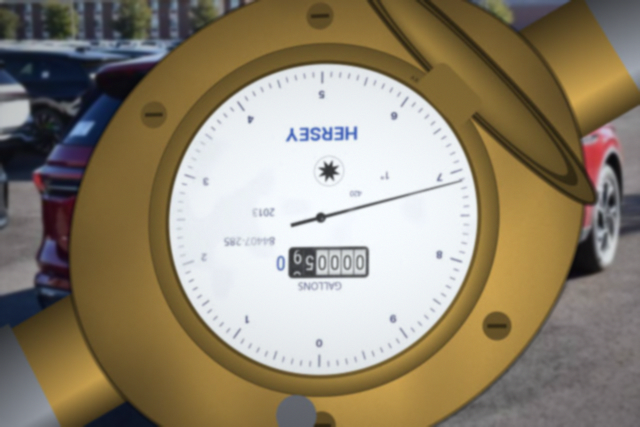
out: 587.1 gal
